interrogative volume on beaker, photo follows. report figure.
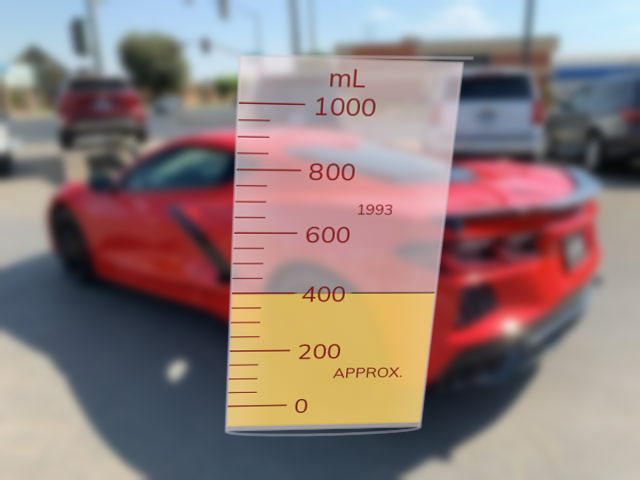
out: 400 mL
